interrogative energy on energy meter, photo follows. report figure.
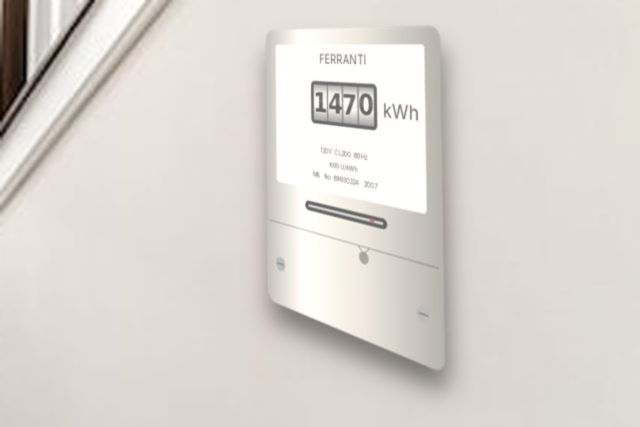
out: 1470 kWh
